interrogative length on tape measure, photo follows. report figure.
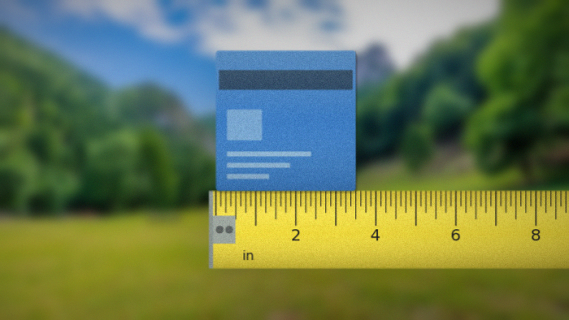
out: 3.5 in
